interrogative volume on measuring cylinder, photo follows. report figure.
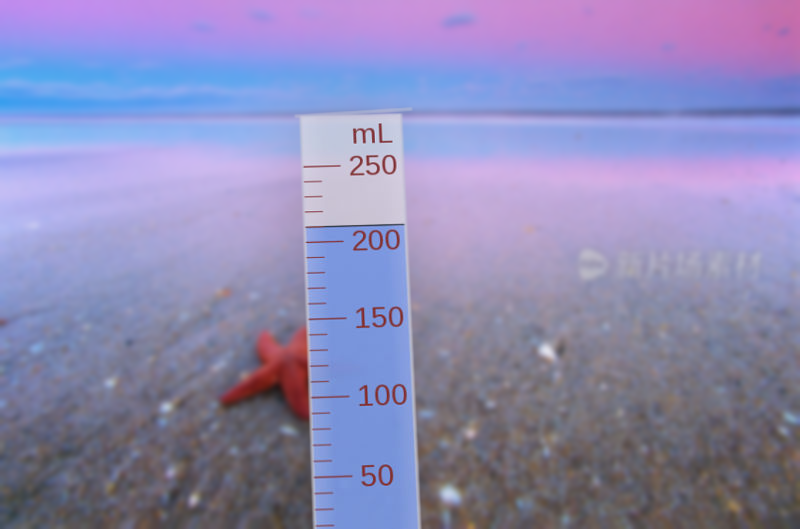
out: 210 mL
